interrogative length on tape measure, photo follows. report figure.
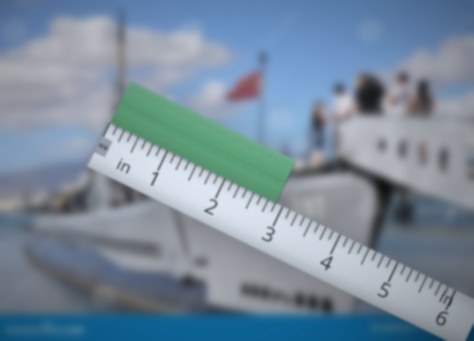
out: 2.875 in
